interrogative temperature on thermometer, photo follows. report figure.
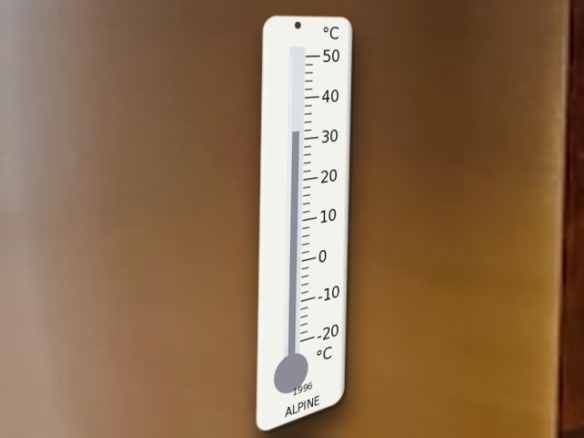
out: 32 °C
